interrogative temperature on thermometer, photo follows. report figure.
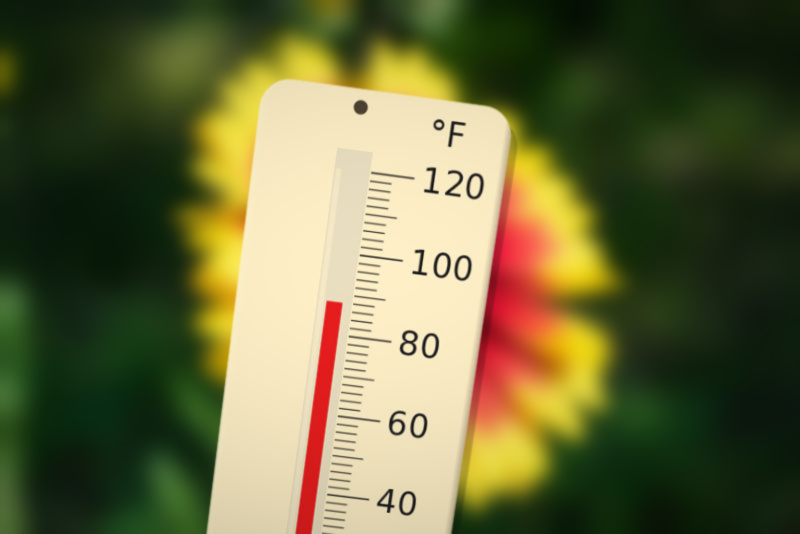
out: 88 °F
